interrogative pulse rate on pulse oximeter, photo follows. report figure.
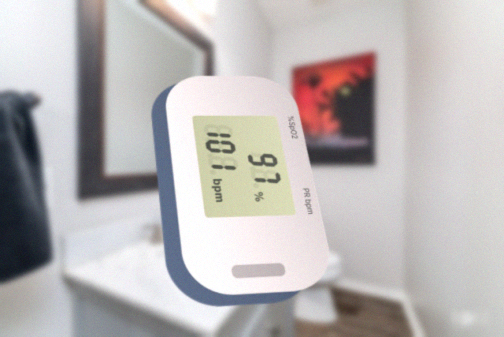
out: 101 bpm
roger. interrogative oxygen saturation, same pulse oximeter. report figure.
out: 97 %
